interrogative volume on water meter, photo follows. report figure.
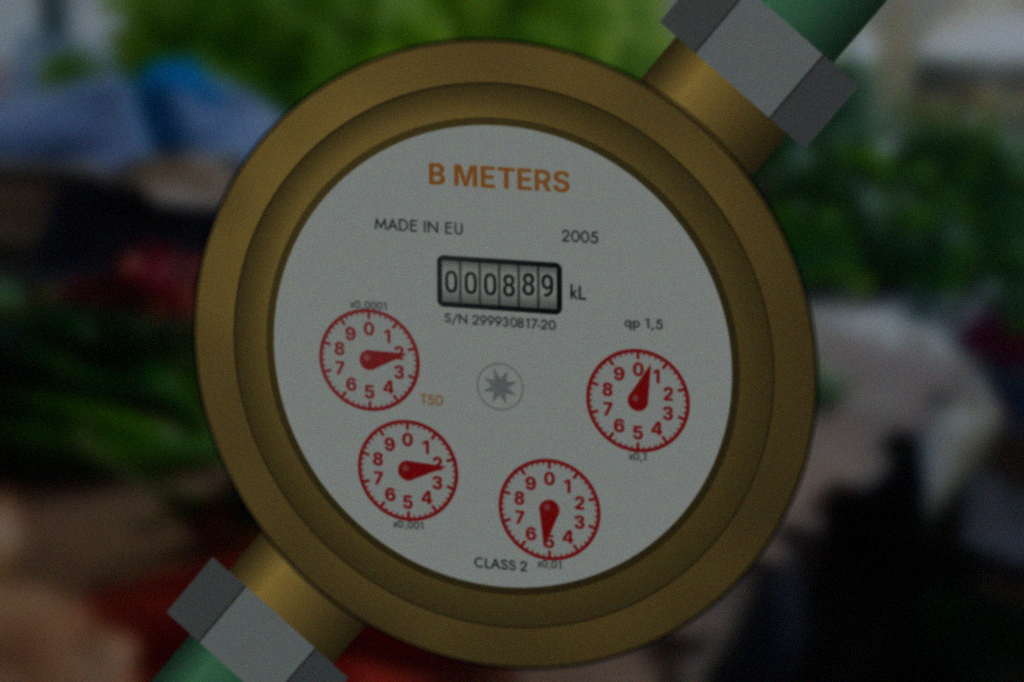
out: 889.0522 kL
